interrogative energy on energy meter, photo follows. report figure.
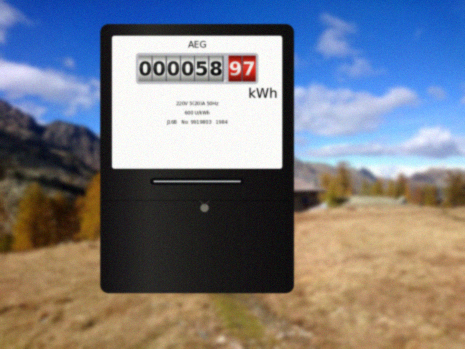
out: 58.97 kWh
